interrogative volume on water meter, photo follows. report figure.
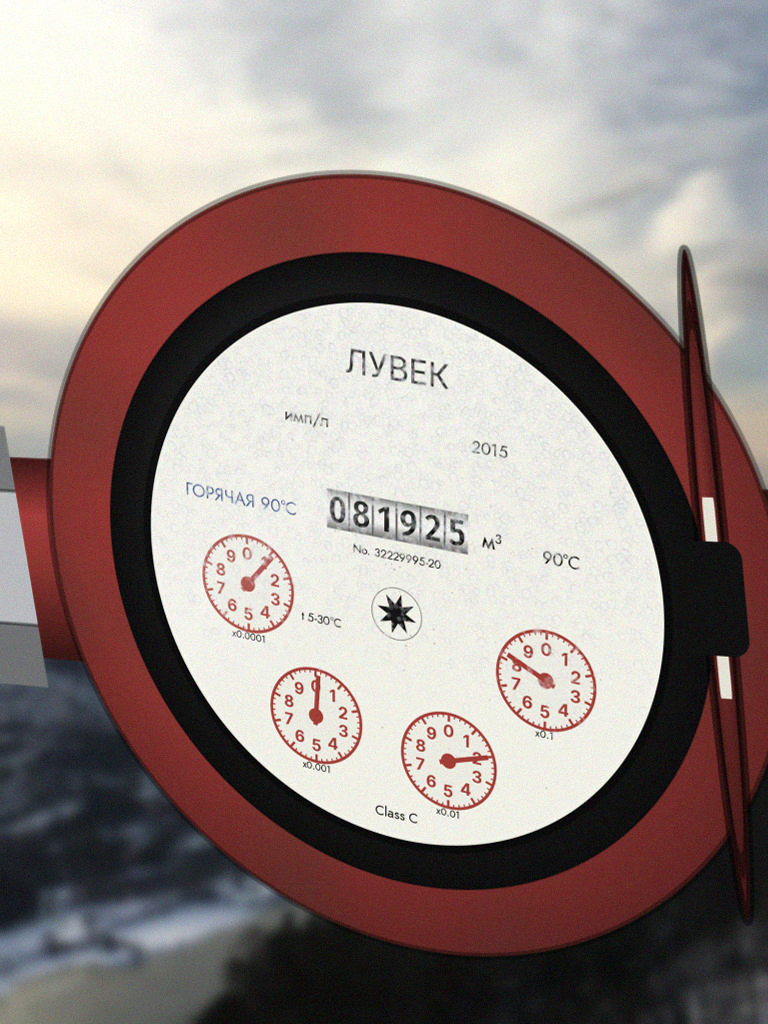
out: 81925.8201 m³
